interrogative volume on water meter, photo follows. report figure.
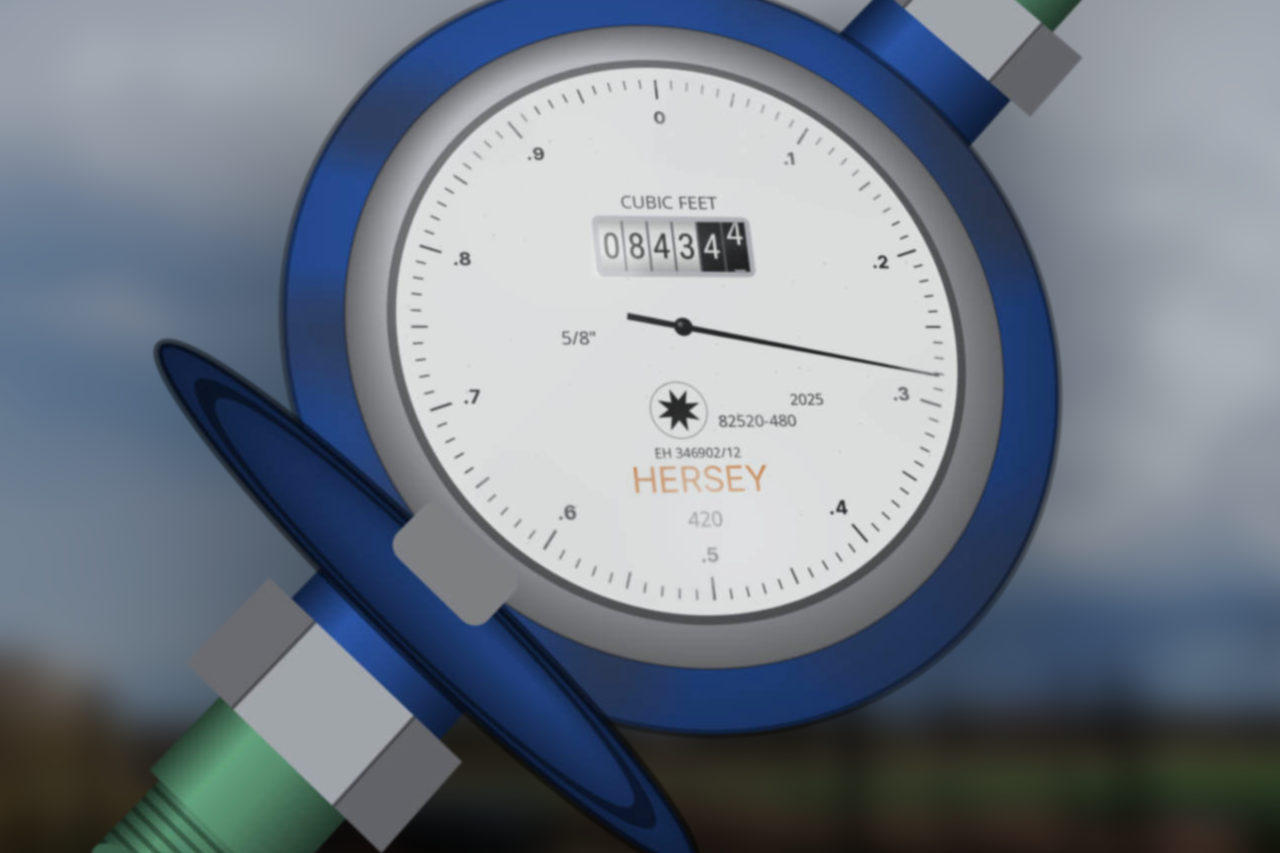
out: 84344.28 ft³
